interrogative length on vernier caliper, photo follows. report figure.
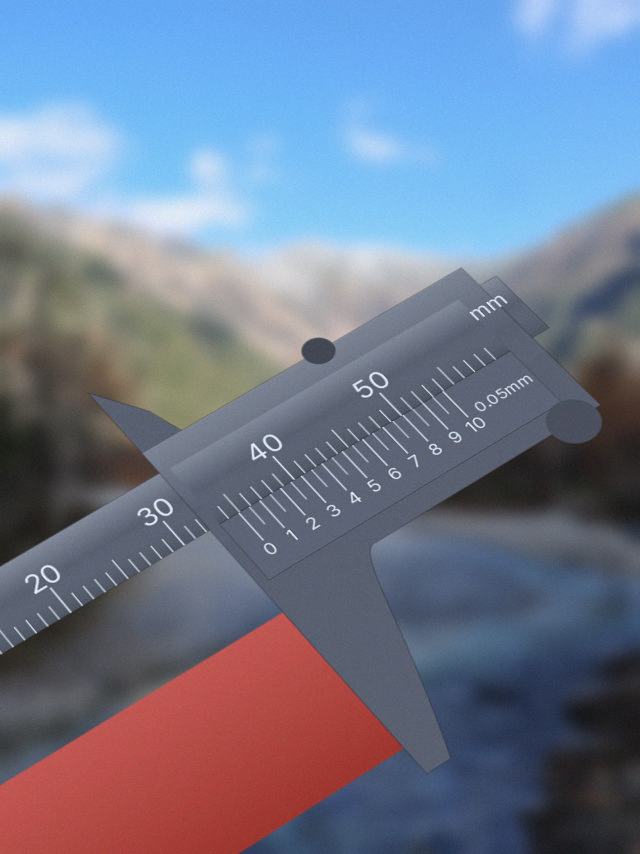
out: 34.9 mm
